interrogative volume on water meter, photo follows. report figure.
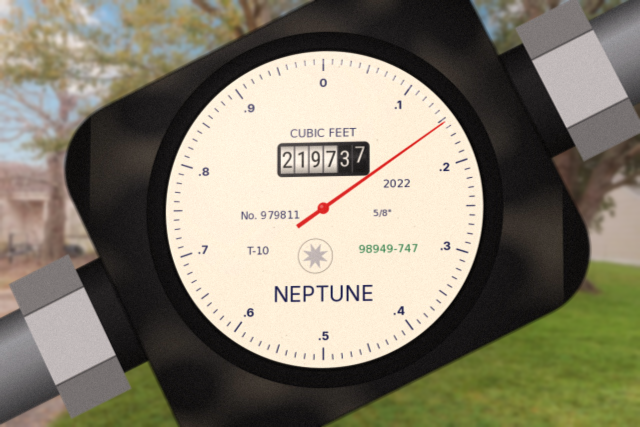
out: 219737.15 ft³
